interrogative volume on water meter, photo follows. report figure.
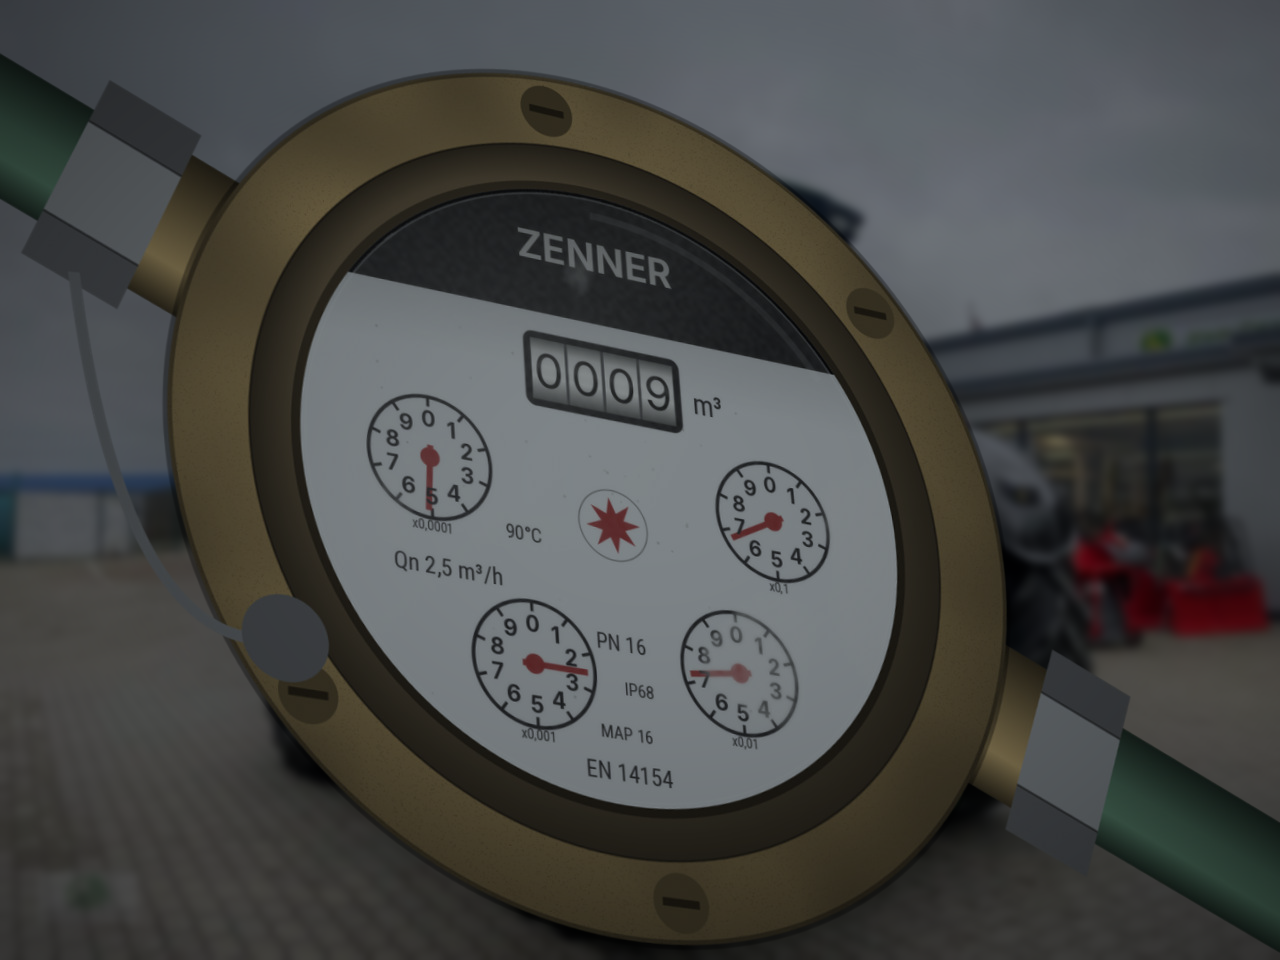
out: 9.6725 m³
